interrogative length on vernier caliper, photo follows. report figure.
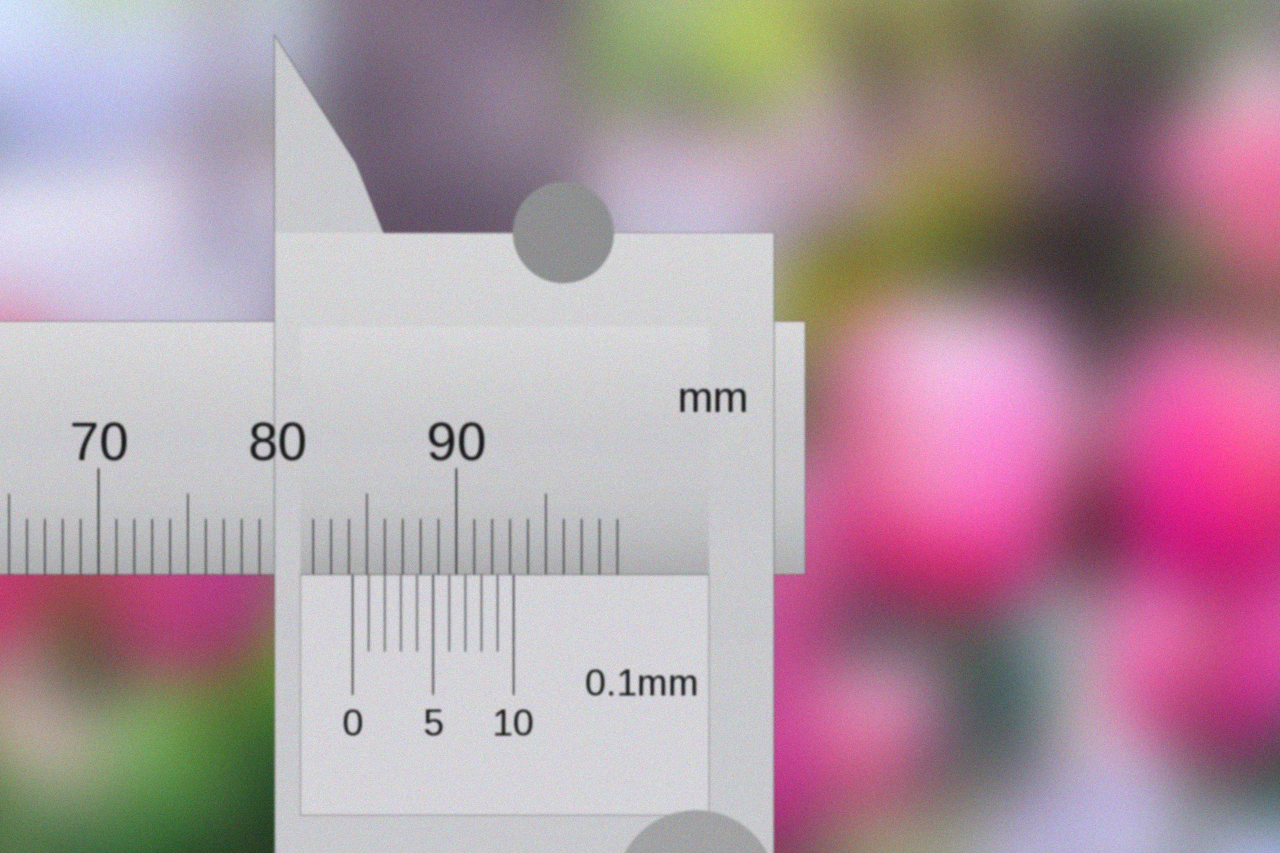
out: 84.2 mm
